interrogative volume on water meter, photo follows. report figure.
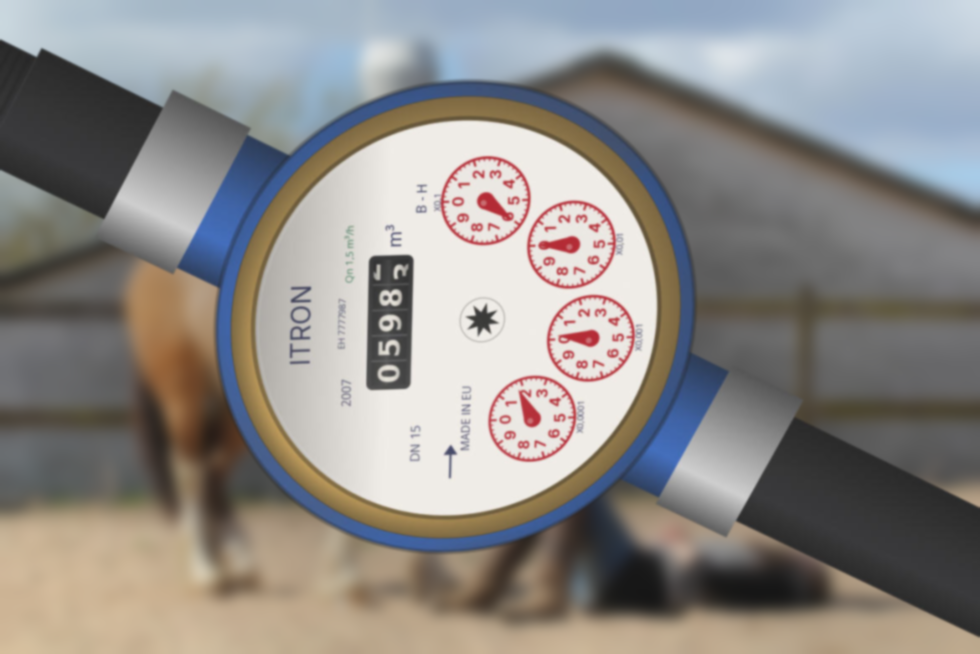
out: 5982.6001 m³
